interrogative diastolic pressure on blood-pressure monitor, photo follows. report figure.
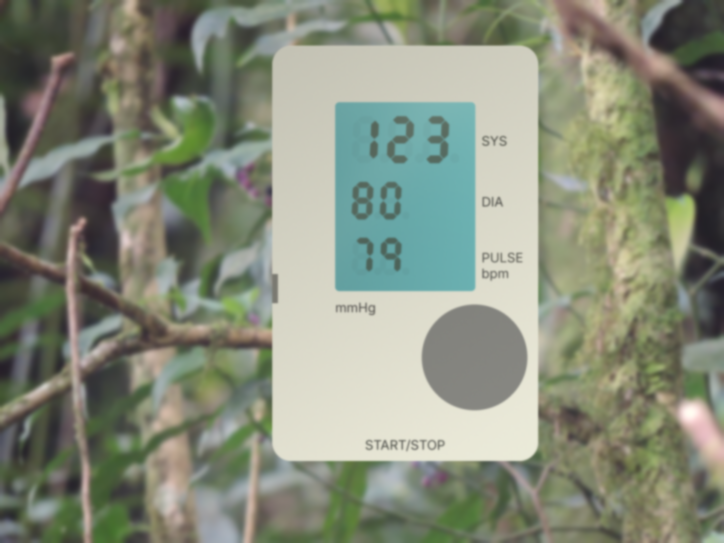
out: 80 mmHg
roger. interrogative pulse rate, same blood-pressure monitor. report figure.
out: 79 bpm
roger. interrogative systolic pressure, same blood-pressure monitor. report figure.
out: 123 mmHg
